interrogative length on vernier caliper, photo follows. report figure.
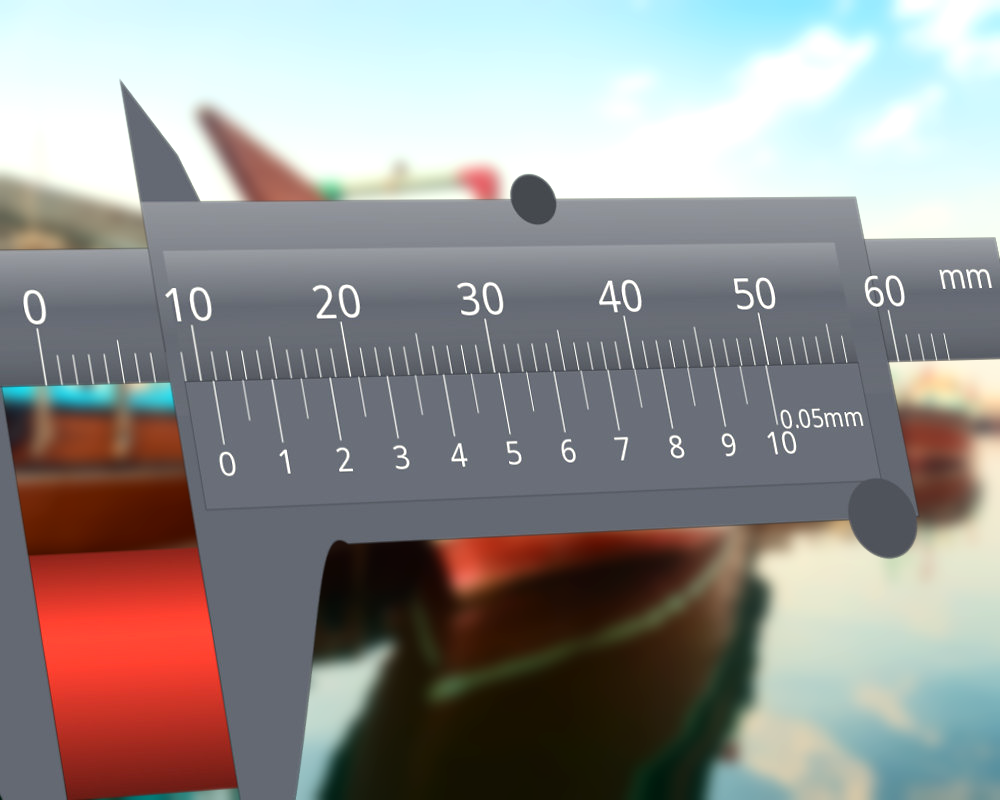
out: 10.8 mm
